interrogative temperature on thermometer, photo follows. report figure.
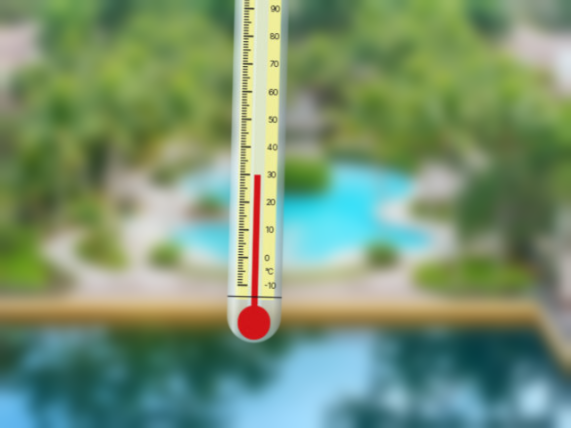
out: 30 °C
